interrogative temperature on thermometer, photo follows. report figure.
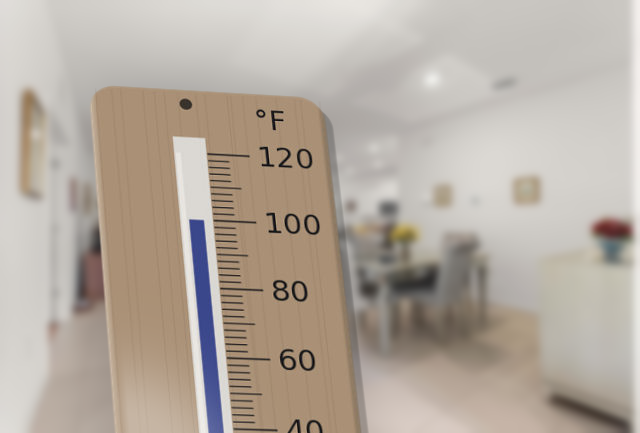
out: 100 °F
